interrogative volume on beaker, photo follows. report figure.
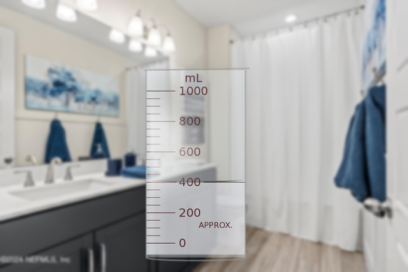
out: 400 mL
